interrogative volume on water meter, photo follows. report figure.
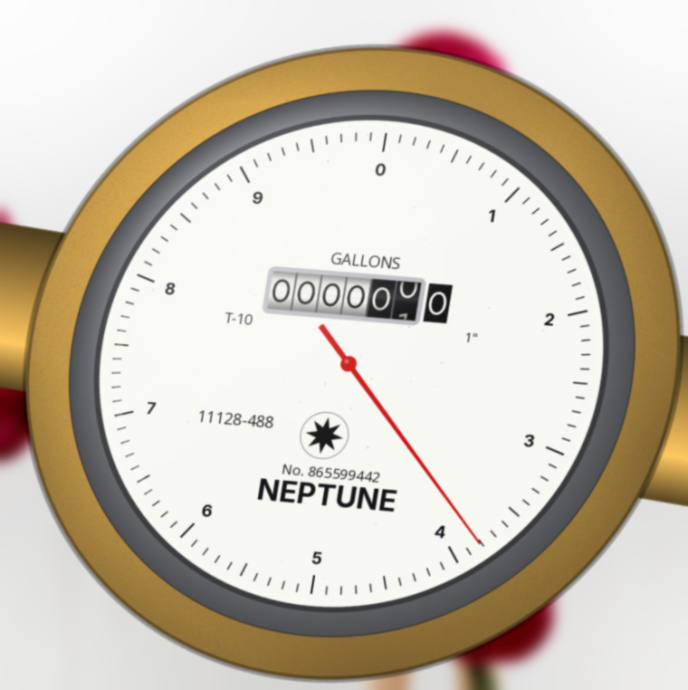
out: 3.8 gal
